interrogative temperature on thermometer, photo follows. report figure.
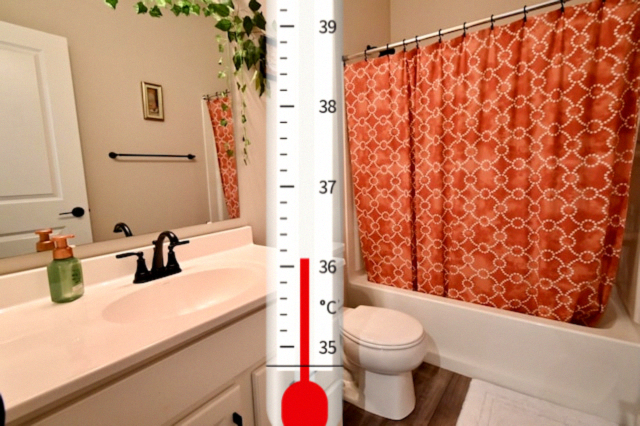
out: 36.1 °C
